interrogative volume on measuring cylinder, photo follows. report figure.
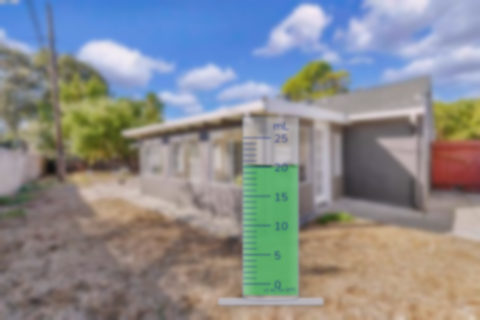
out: 20 mL
